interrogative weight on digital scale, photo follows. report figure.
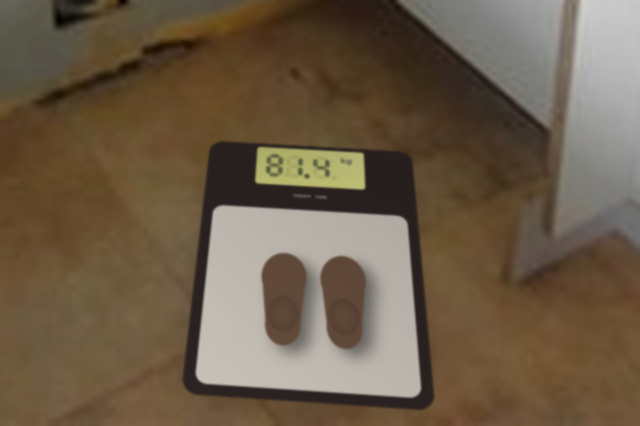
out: 81.4 kg
